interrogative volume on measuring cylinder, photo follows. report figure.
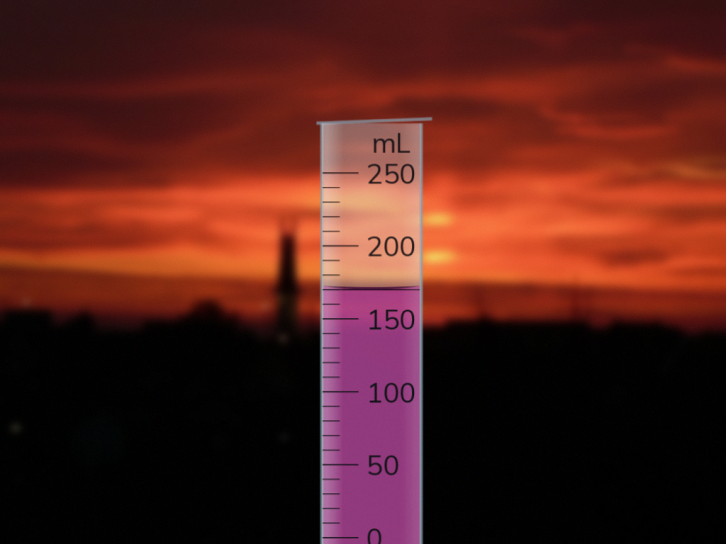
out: 170 mL
